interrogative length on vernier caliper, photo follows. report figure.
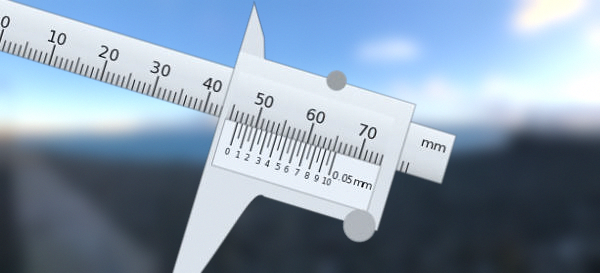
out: 46.5 mm
